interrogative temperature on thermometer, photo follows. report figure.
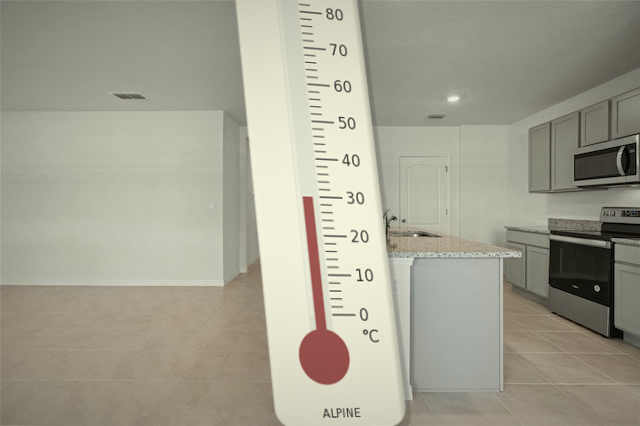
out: 30 °C
